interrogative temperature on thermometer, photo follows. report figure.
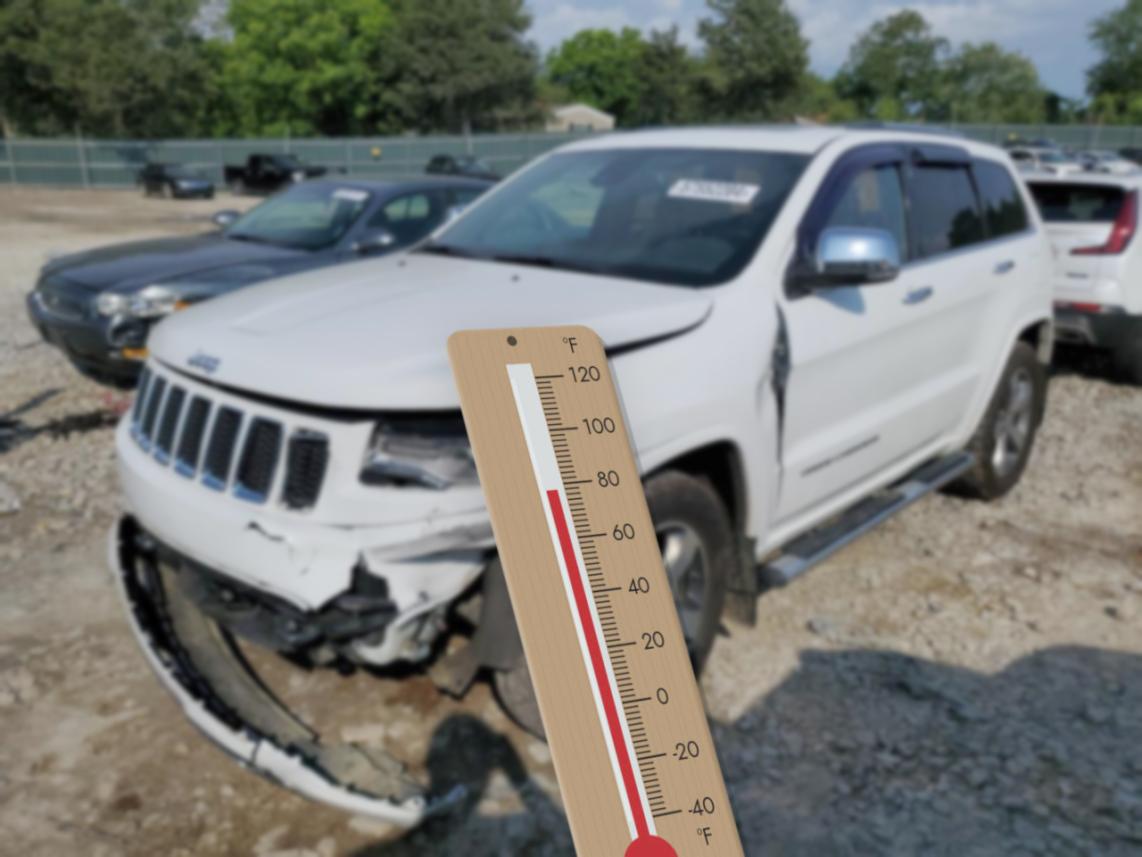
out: 78 °F
